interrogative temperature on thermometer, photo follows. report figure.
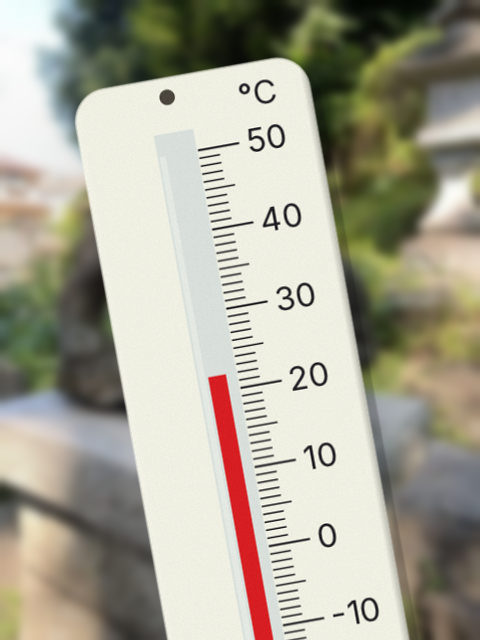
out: 22 °C
